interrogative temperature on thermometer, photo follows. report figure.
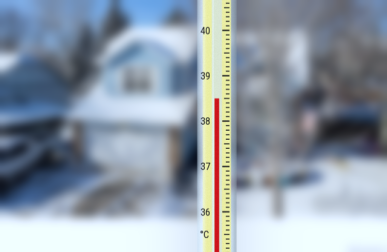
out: 38.5 °C
